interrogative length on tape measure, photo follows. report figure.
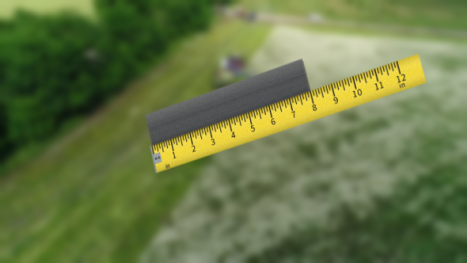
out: 8 in
